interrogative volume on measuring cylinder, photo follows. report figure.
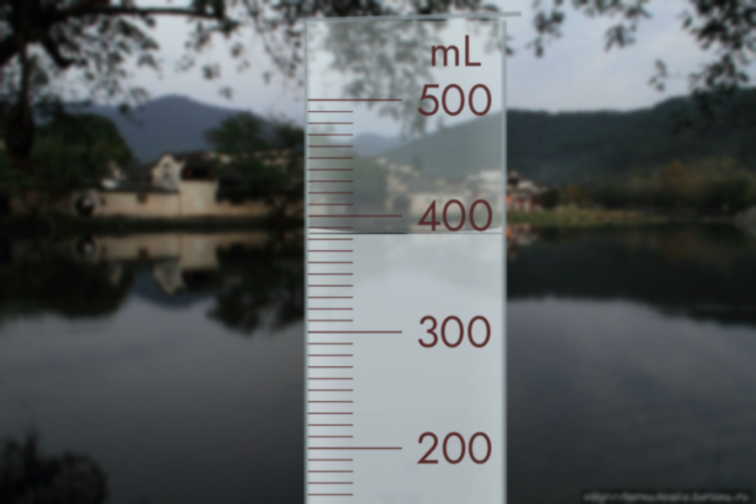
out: 385 mL
